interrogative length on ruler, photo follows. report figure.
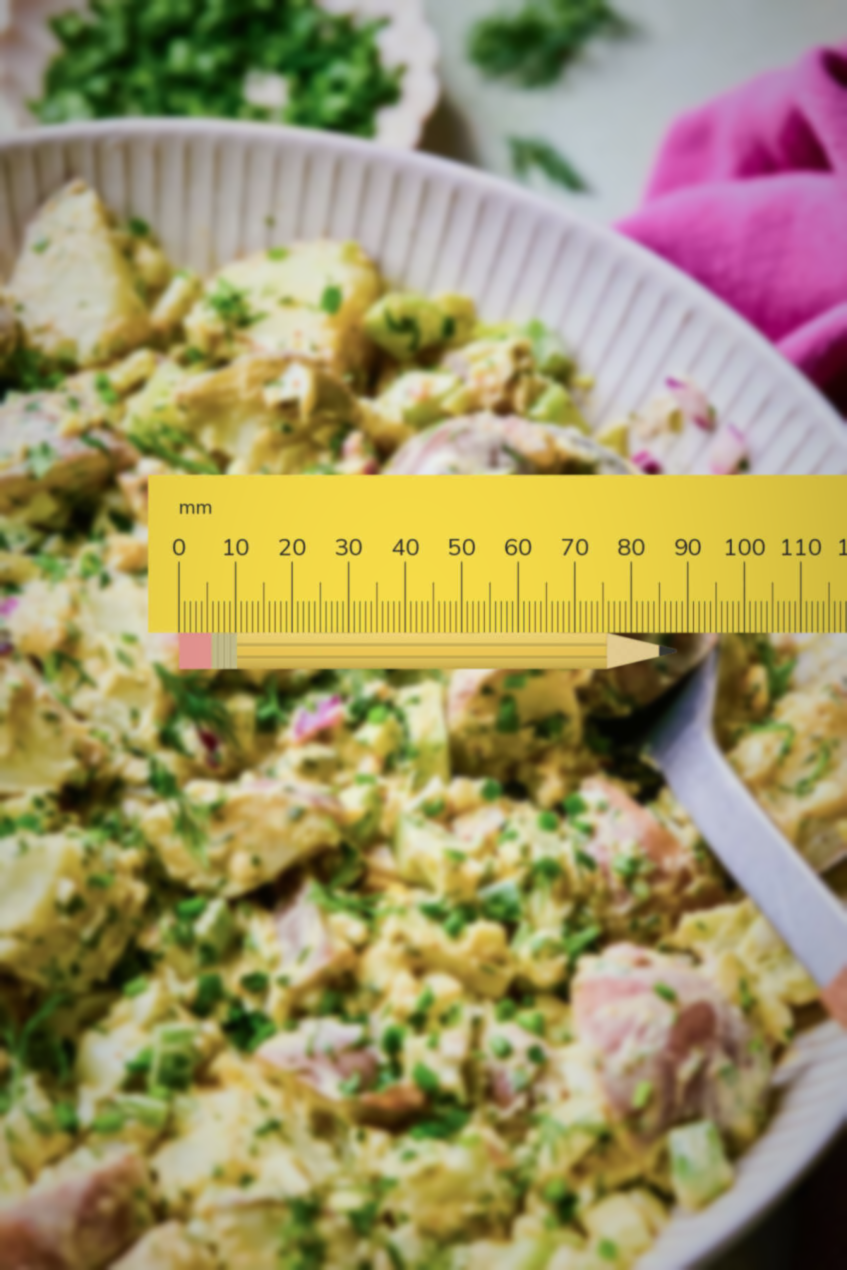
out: 88 mm
